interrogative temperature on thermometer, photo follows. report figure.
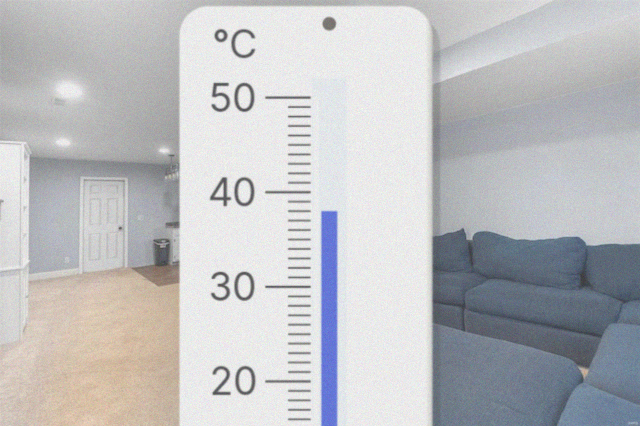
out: 38 °C
